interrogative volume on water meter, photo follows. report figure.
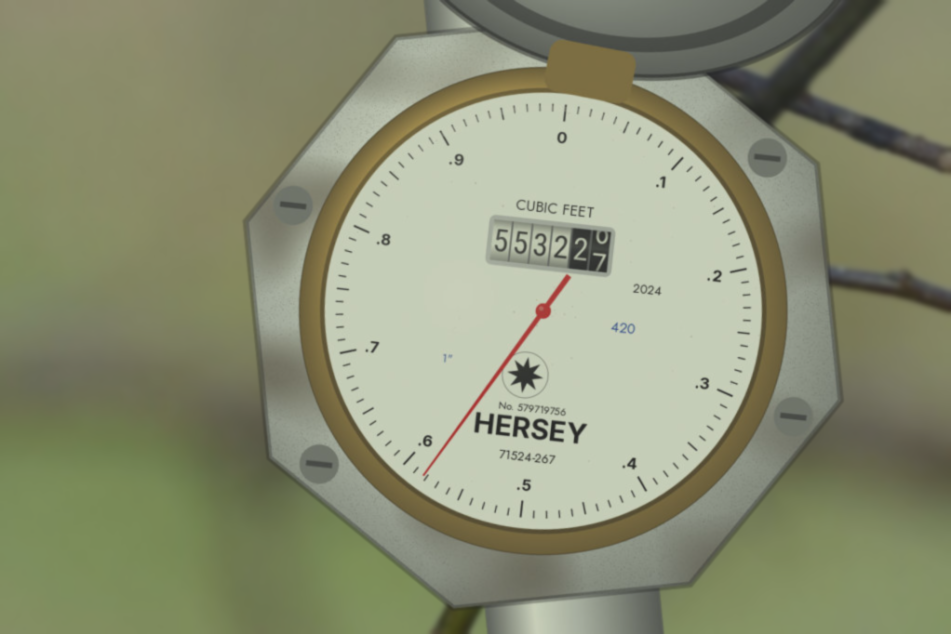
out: 553226.58 ft³
